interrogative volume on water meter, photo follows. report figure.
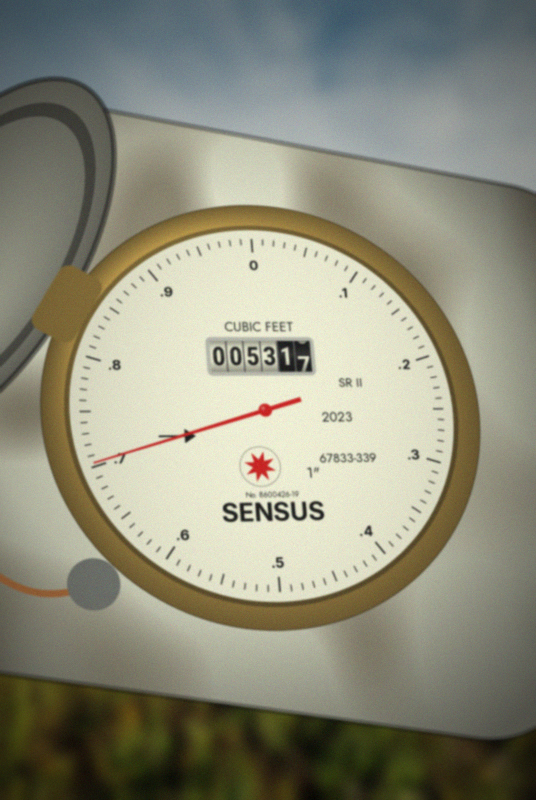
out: 5316.70 ft³
